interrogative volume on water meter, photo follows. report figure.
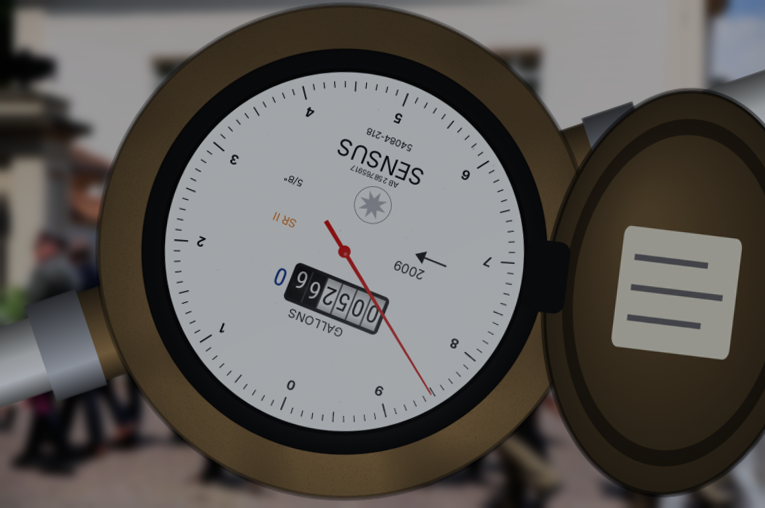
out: 52658.5 gal
